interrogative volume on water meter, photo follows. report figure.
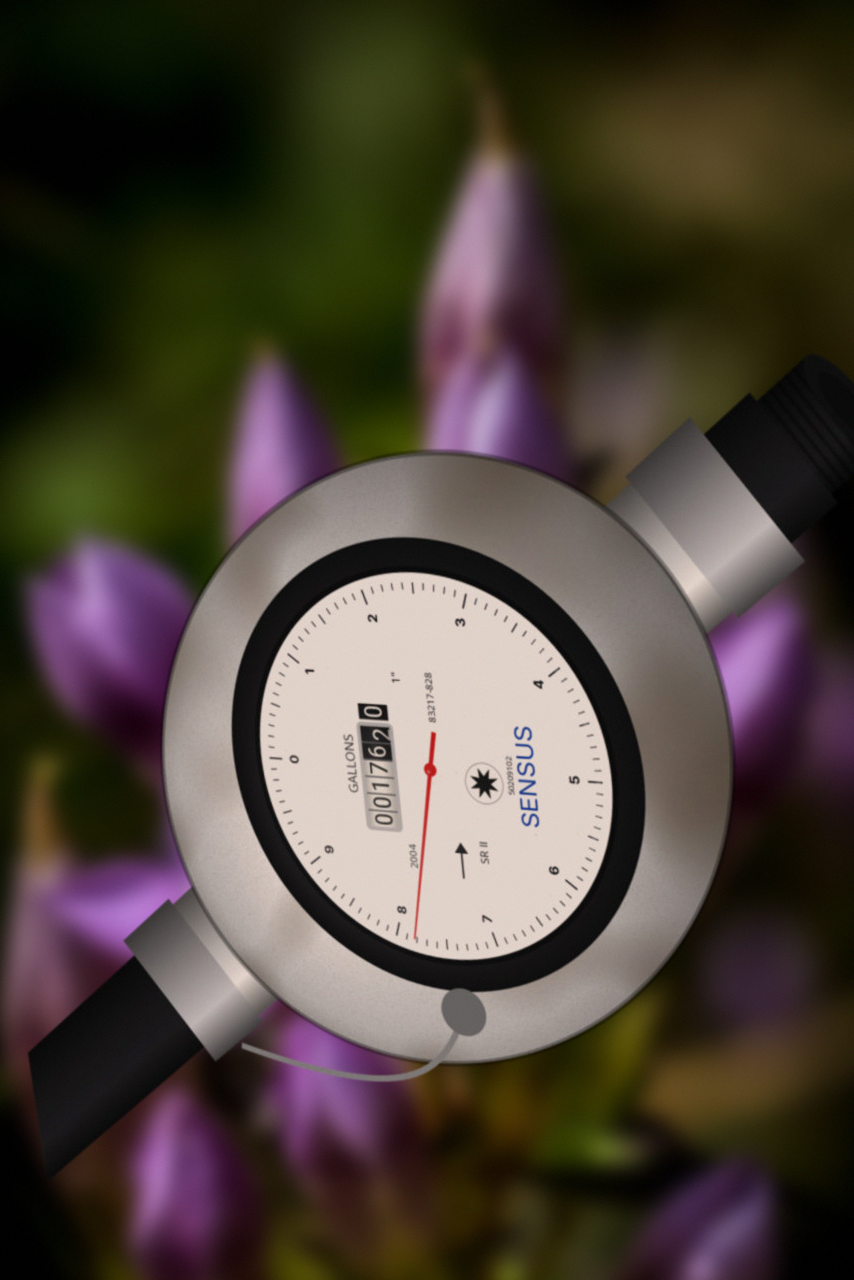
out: 17617.8 gal
